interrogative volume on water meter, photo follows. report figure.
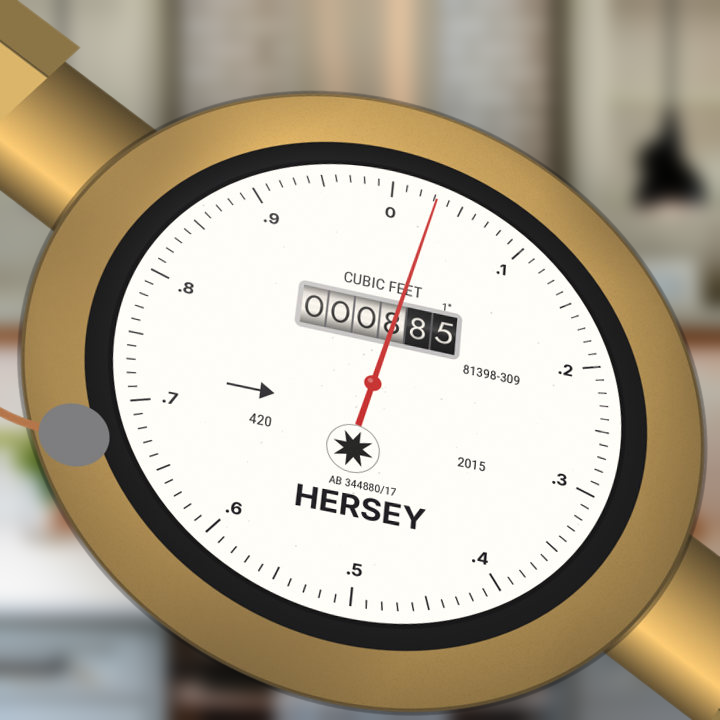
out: 885.03 ft³
